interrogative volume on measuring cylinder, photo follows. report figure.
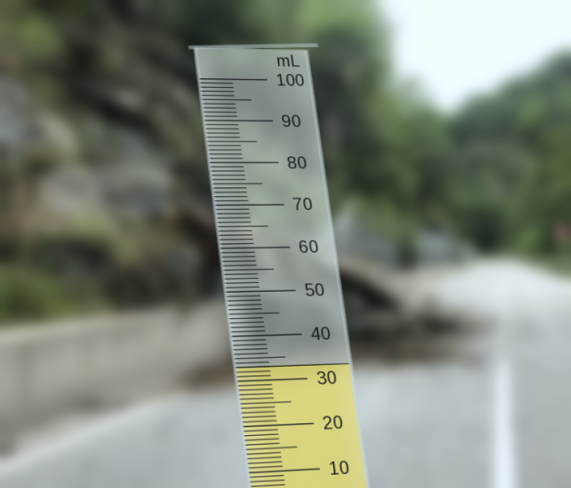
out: 33 mL
